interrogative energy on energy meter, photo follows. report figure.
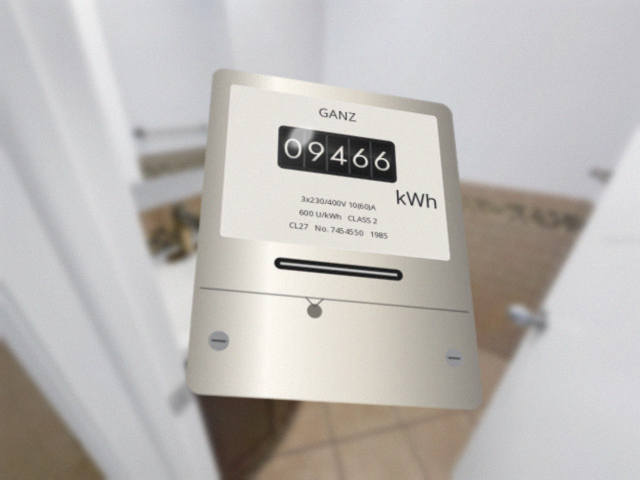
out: 9466 kWh
